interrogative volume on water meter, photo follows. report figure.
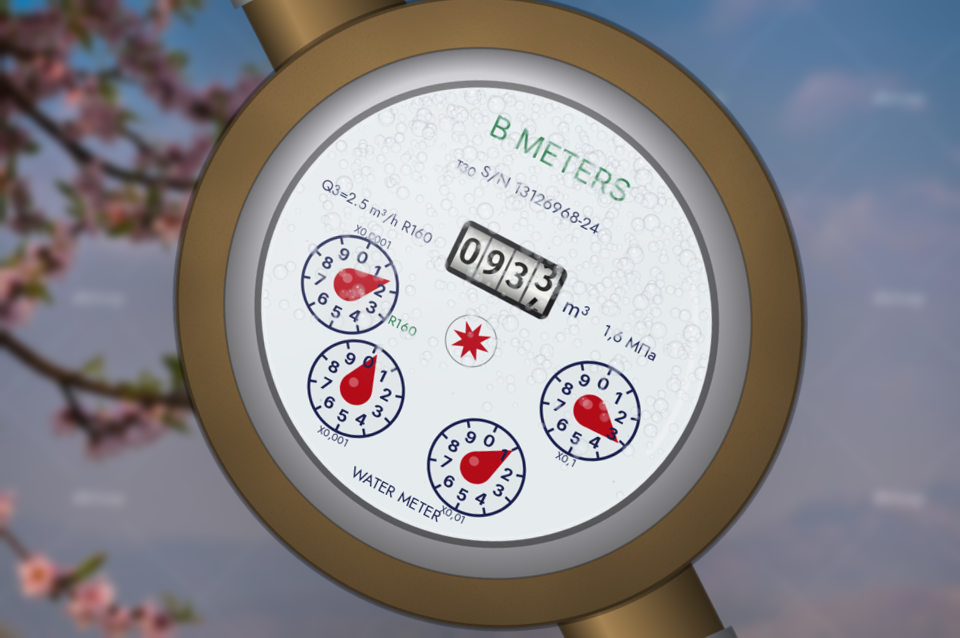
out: 933.3101 m³
